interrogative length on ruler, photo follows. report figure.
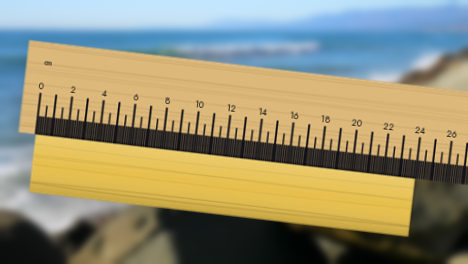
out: 24 cm
